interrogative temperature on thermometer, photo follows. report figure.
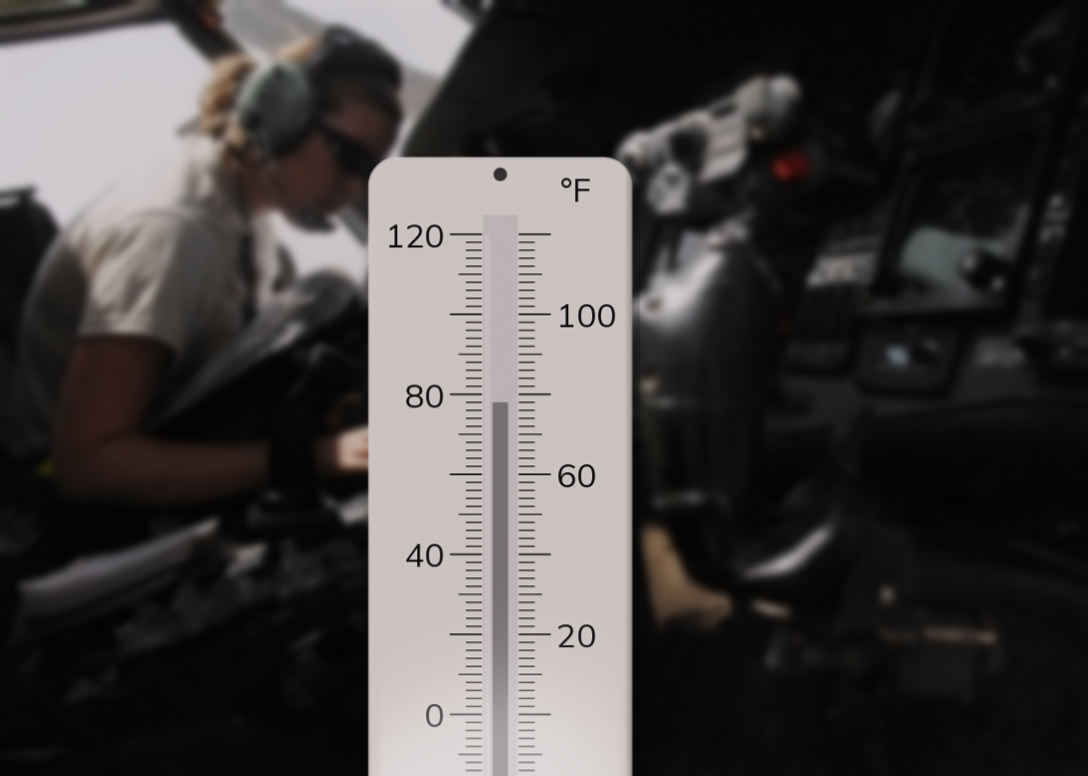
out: 78 °F
